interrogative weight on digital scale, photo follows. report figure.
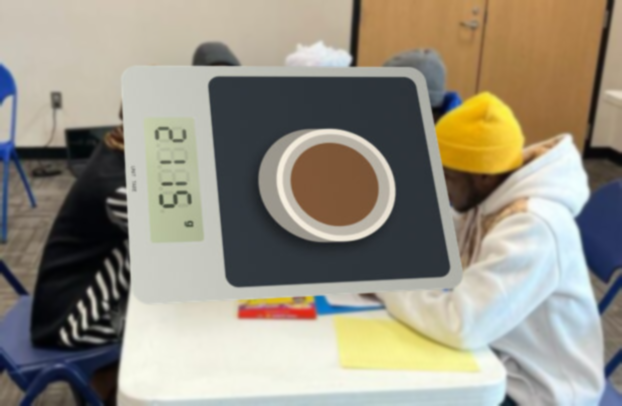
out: 2115 g
